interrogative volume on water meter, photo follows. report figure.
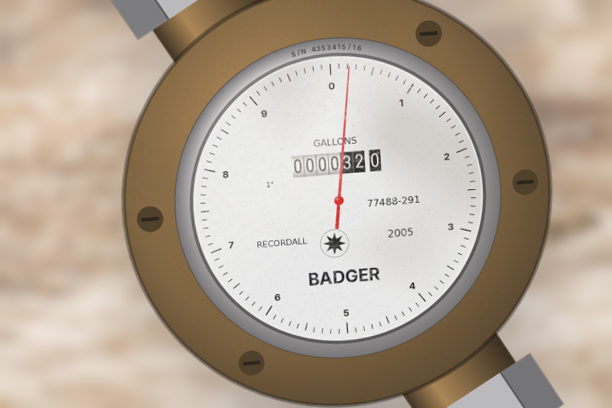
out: 320.2 gal
